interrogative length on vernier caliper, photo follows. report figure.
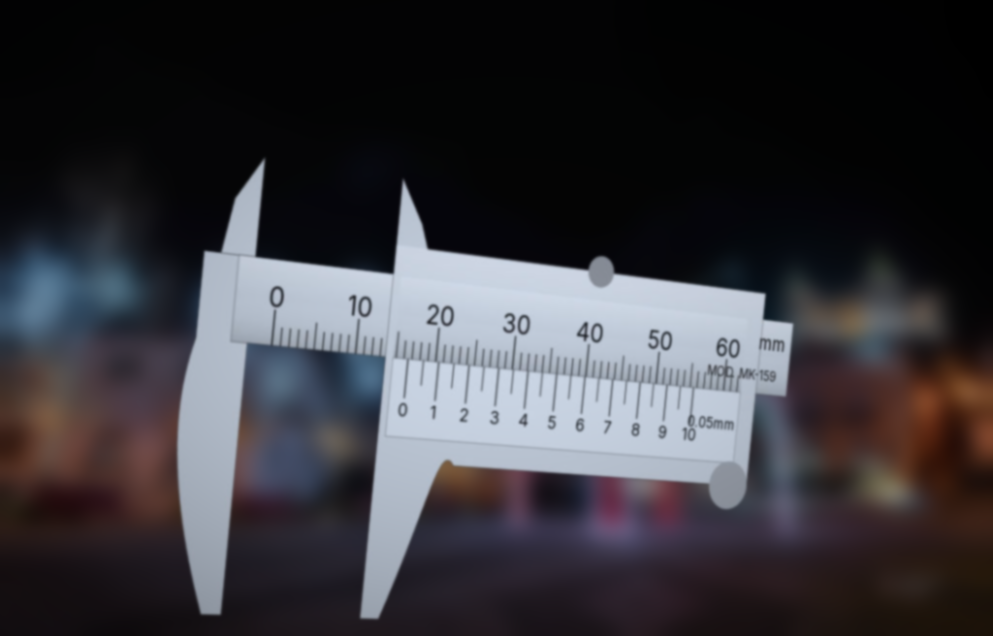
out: 16.5 mm
